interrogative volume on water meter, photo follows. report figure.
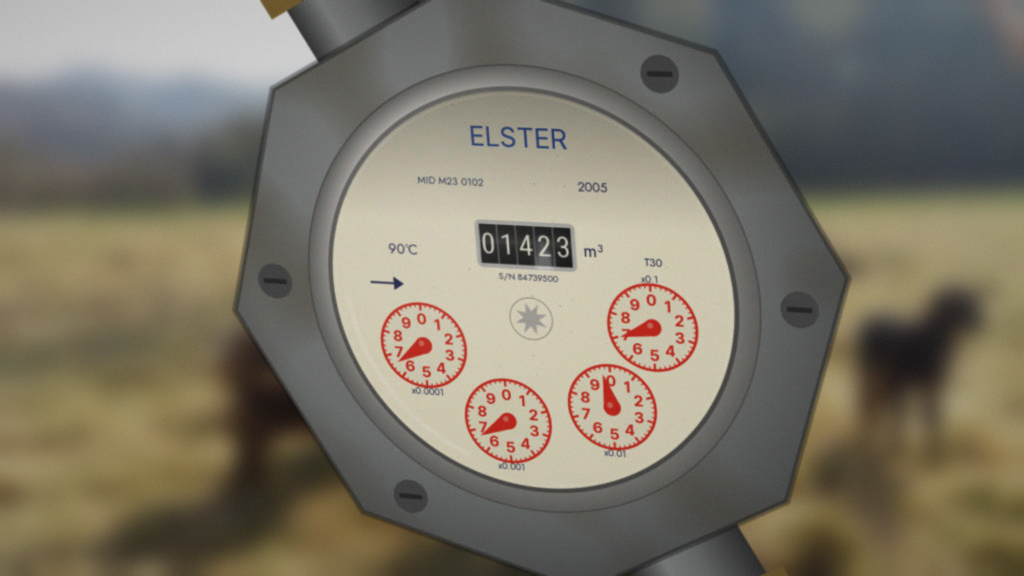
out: 1423.6966 m³
